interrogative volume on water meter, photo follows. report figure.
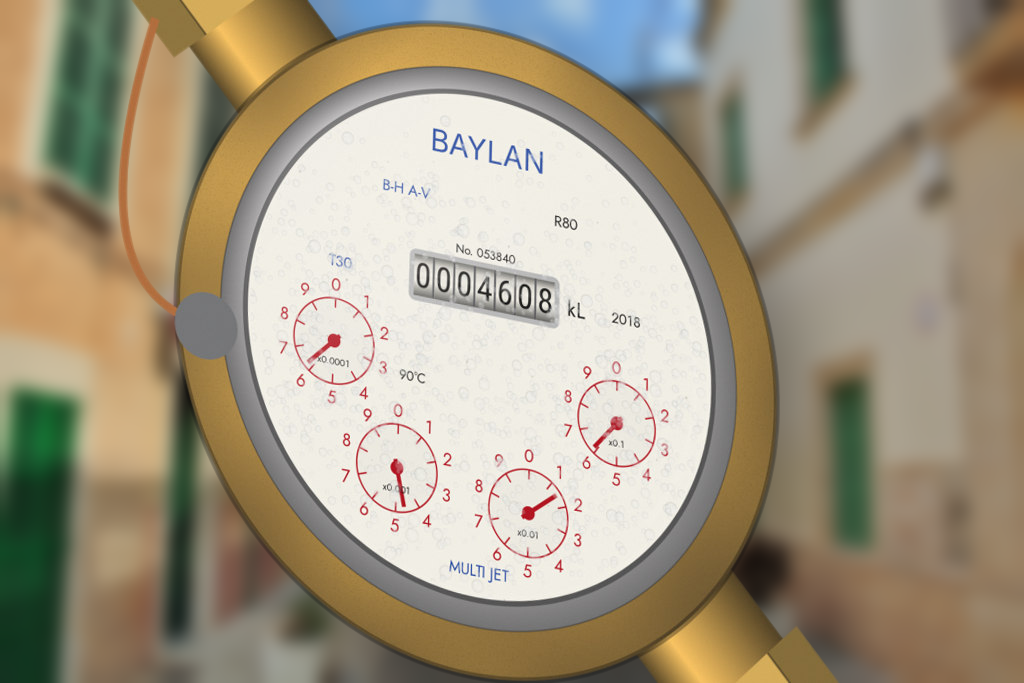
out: 4608.6146 kL
